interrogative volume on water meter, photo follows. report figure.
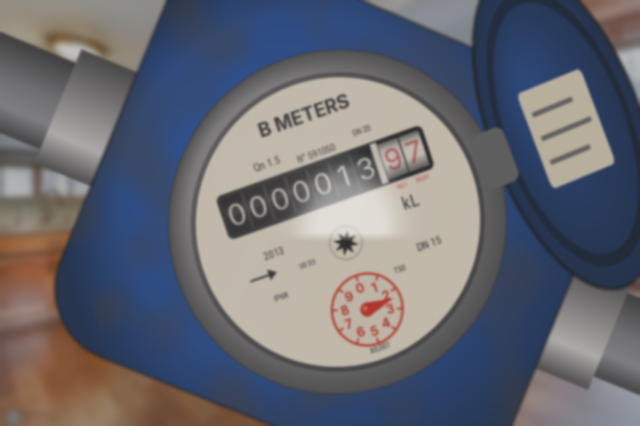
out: 13.972 kL
